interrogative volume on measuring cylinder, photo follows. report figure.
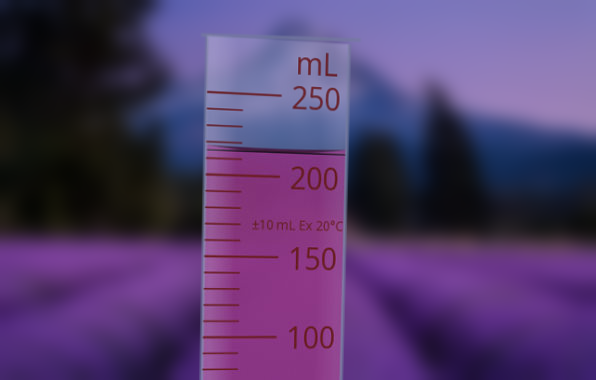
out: 215 mL
